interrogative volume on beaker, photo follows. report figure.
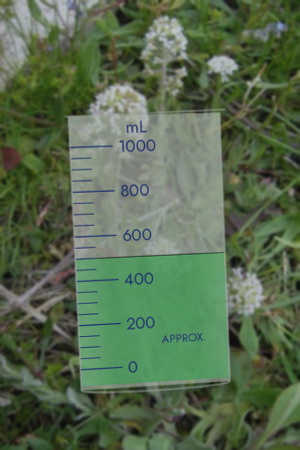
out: 500 mL
